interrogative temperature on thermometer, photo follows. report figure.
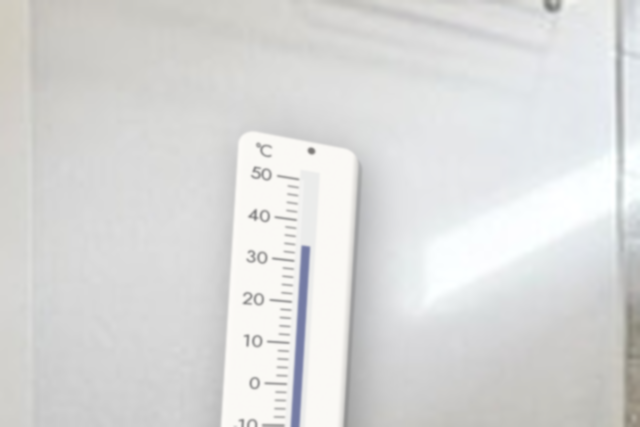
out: 34 °C
